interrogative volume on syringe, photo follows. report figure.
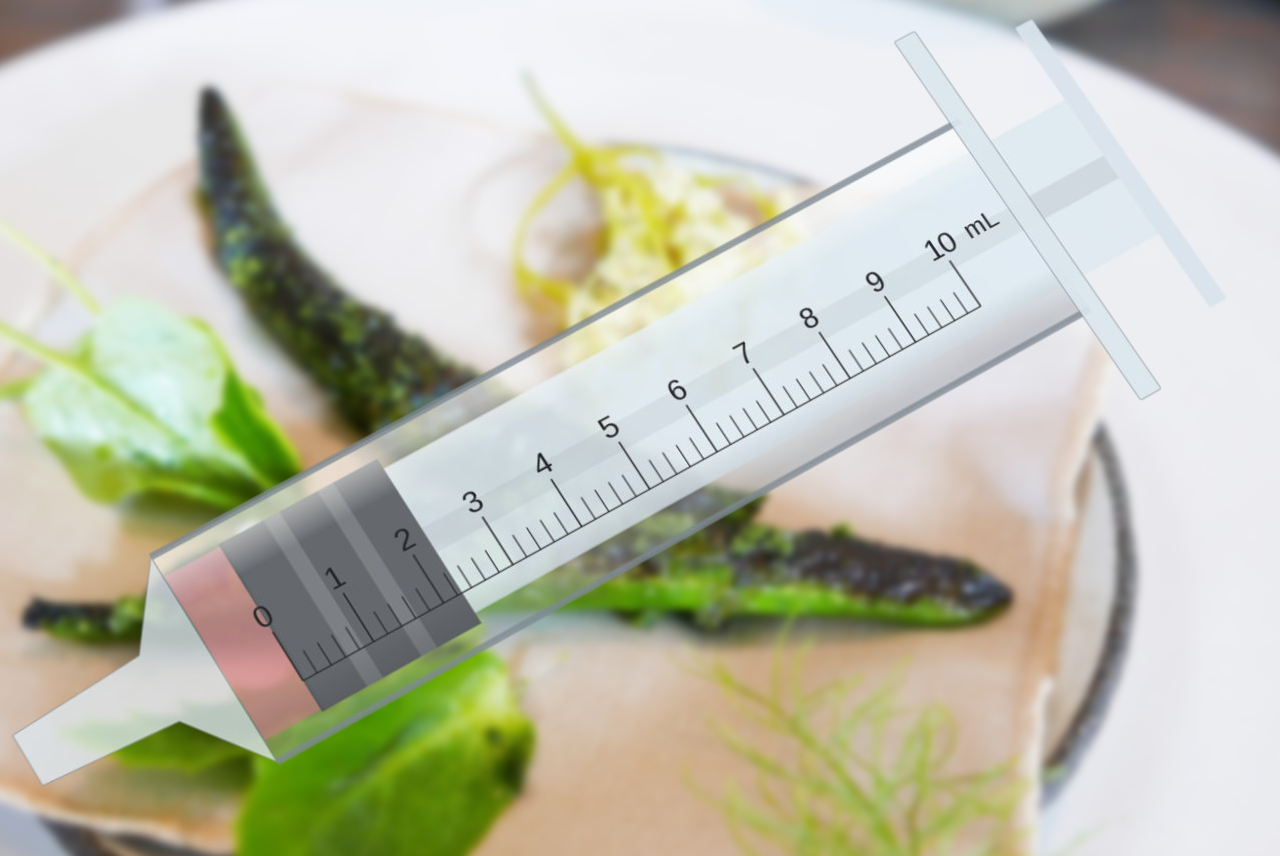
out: 0 mL
